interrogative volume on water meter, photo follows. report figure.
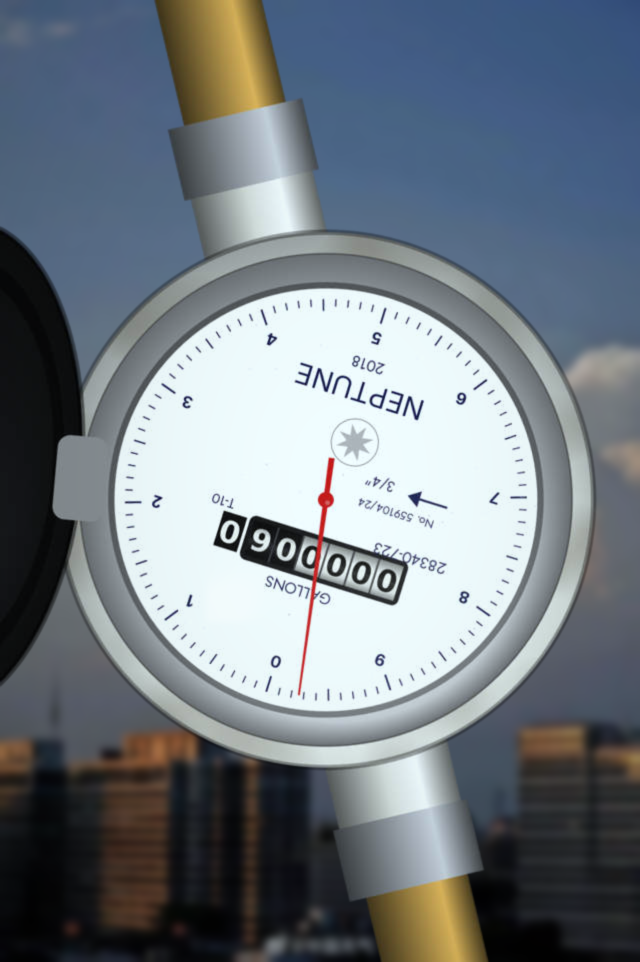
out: 59.7 gal
